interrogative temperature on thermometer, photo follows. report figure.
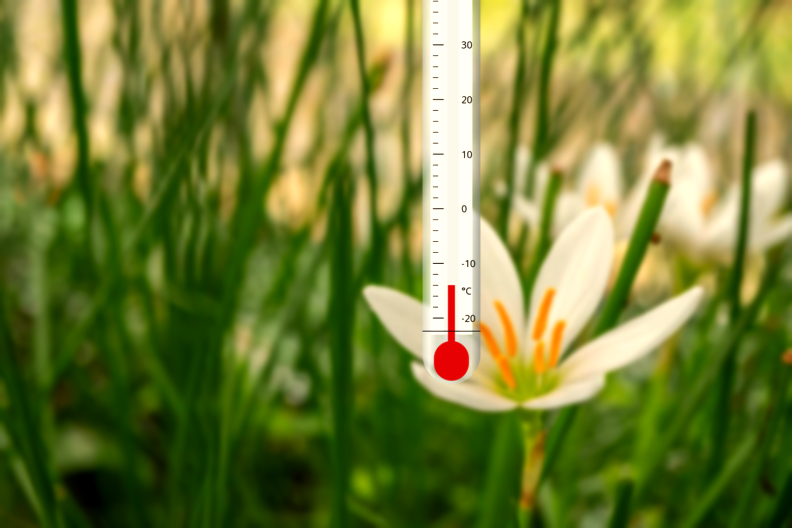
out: -14 °C
